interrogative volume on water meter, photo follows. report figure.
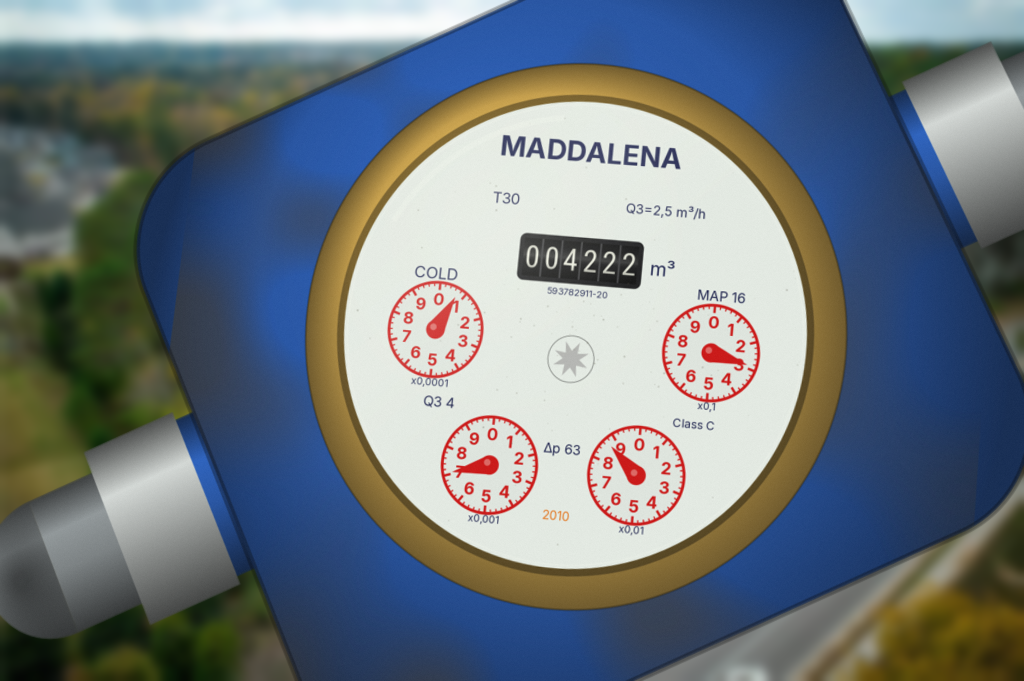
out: 4222.2870 m³
